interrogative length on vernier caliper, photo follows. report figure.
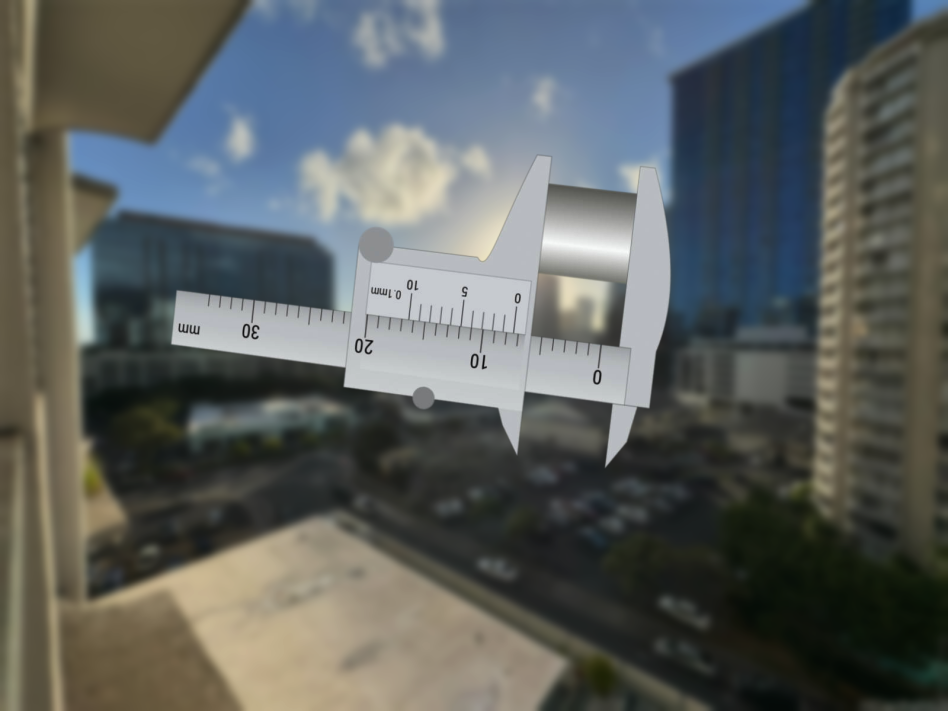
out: 7.4 mm
